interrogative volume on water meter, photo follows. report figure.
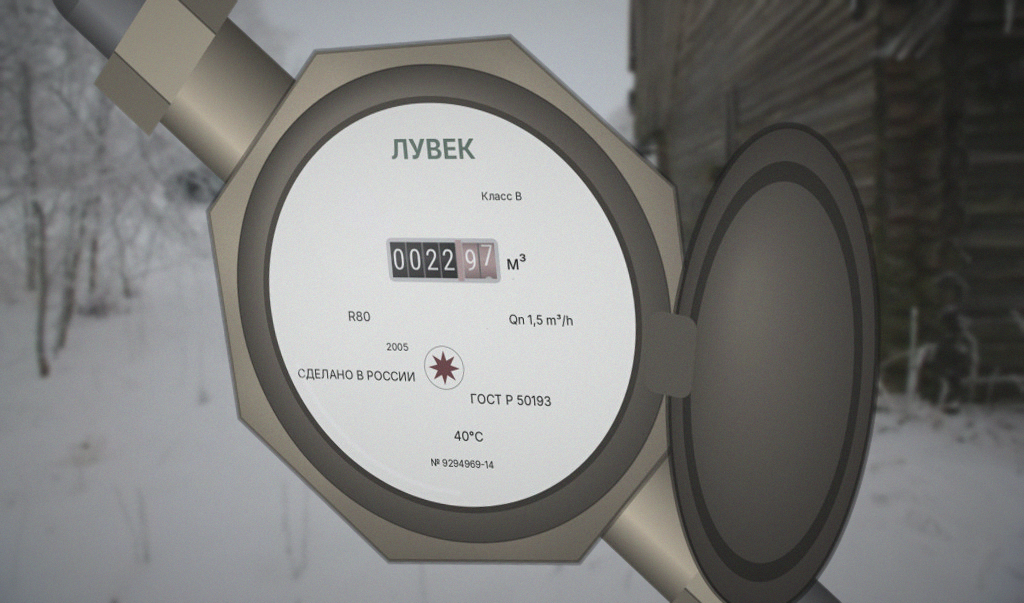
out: 22.97 m³
